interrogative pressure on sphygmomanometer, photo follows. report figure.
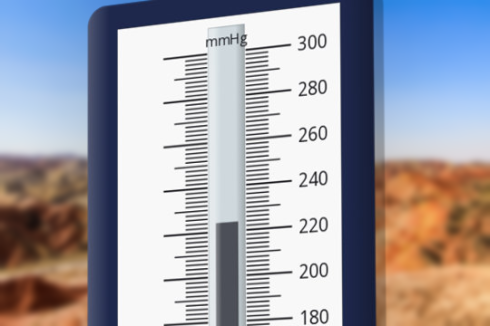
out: 224 mmHg
